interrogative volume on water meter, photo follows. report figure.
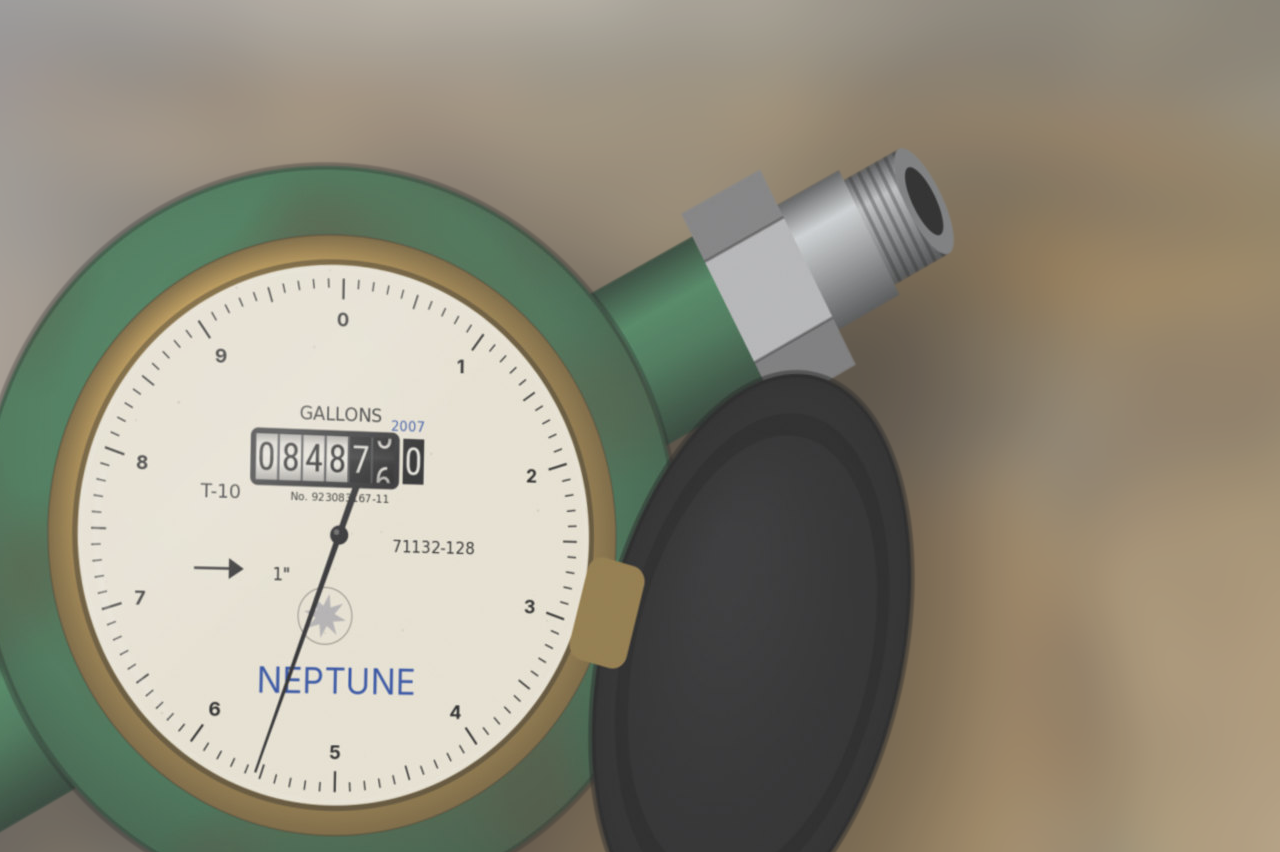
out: 848755.5 gal
